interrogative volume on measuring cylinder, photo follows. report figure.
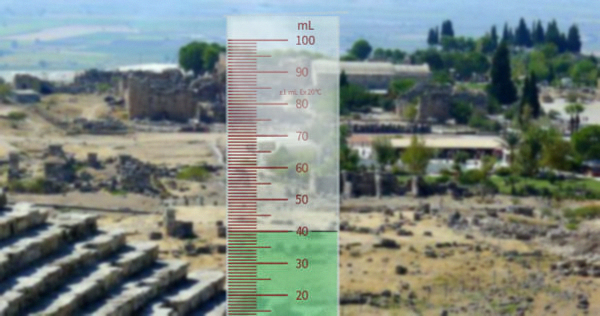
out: 40 mL
